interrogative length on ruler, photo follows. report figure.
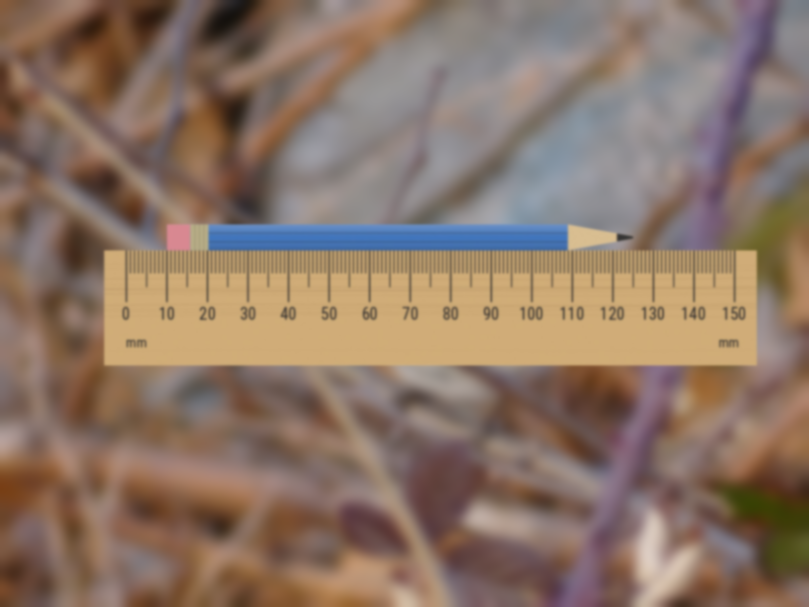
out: 115 mm
